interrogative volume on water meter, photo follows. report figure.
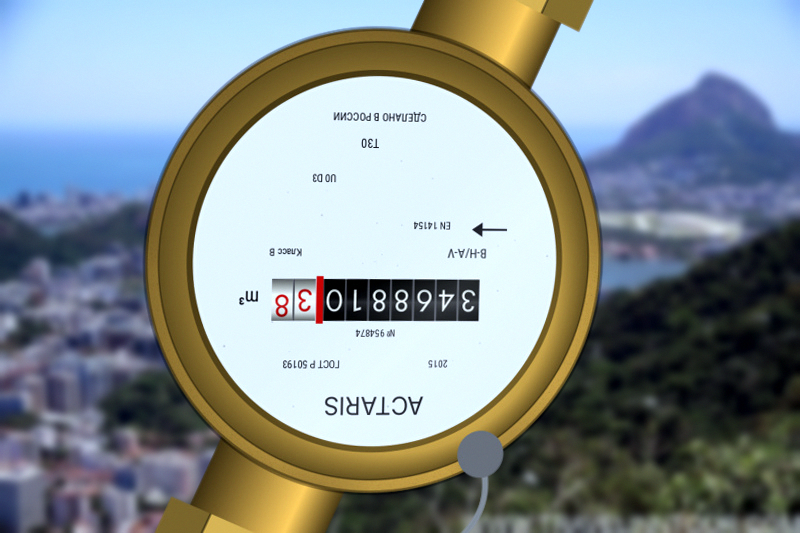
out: 3468810.38 m³
